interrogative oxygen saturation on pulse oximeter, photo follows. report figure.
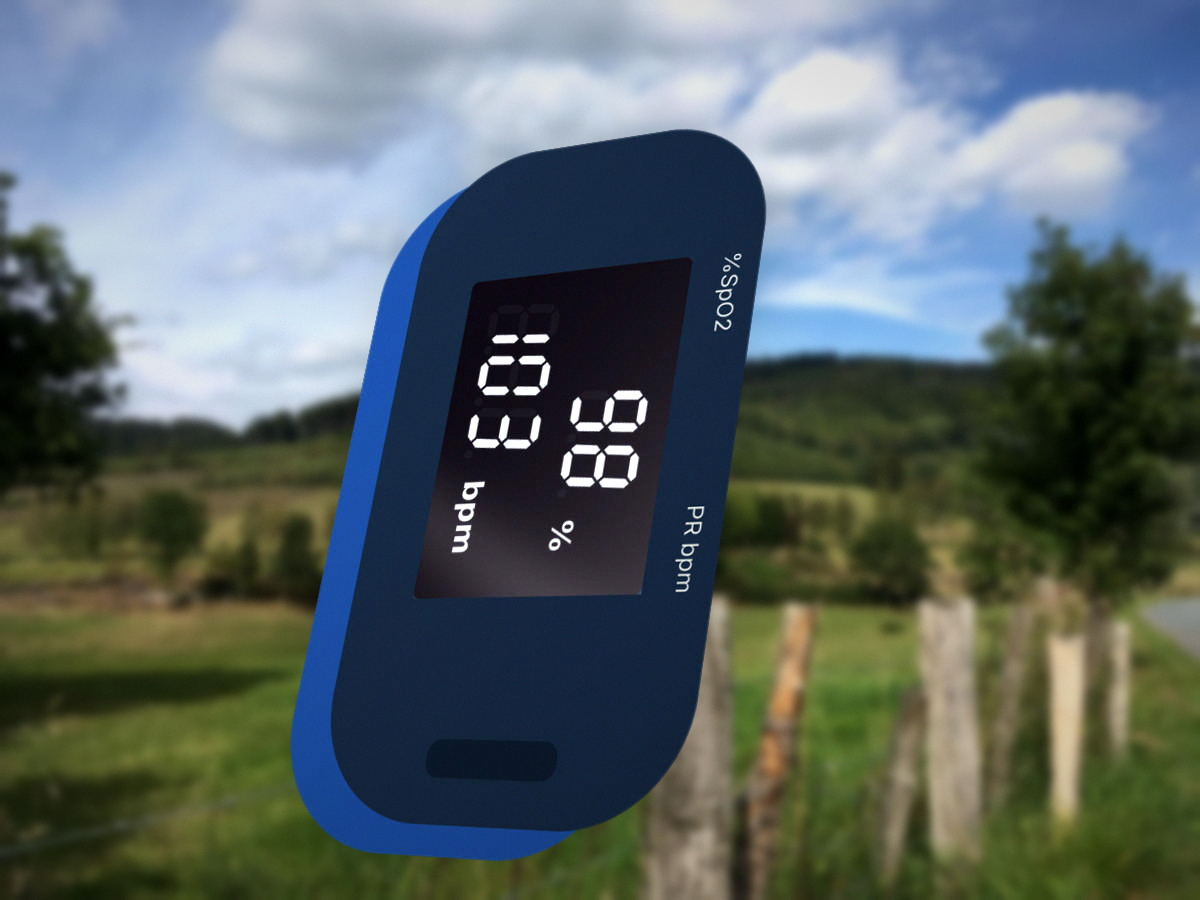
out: 98 %
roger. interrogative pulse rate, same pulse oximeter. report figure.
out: 103 bpm
